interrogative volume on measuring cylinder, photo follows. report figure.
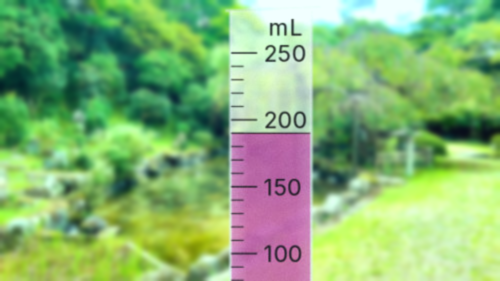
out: 190 mL
